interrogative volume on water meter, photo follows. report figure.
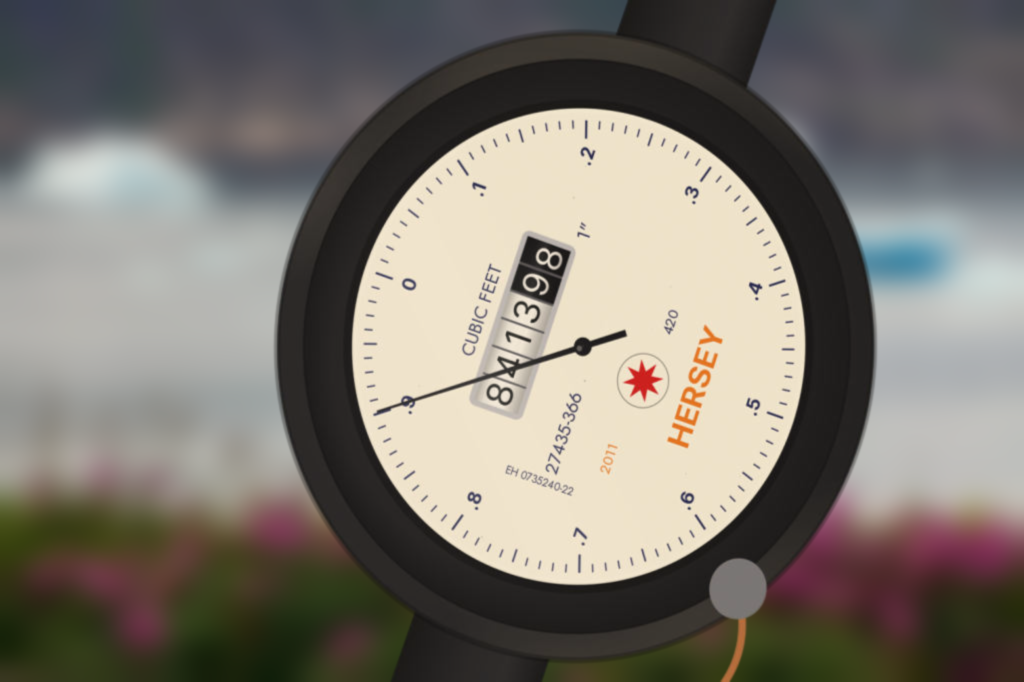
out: 841397.90 ft³
